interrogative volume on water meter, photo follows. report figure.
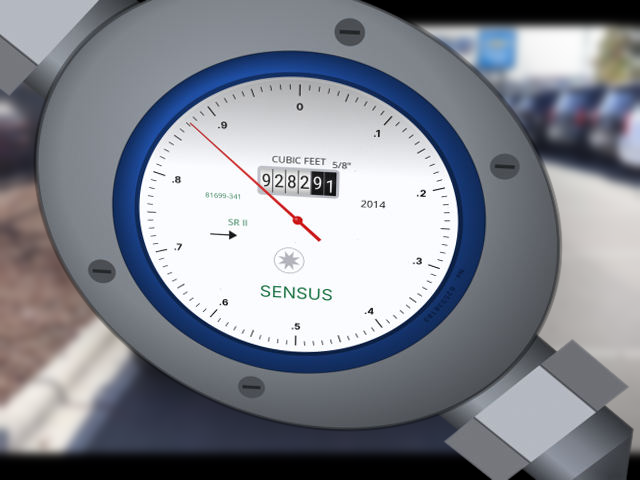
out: 928290.87 ft³
